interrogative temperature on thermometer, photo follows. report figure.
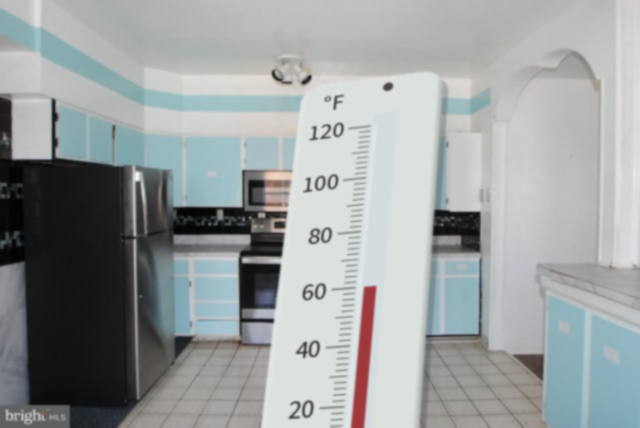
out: 60 °F
